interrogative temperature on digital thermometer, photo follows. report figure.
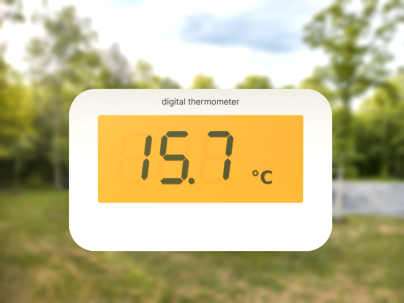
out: 15.7 °C
